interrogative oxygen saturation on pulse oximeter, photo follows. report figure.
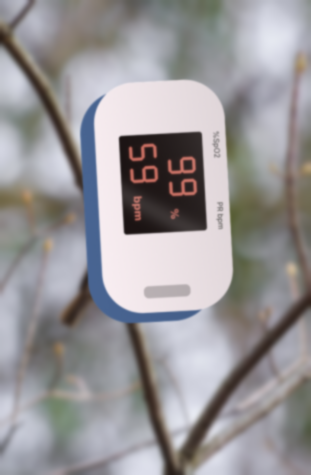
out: 99 %
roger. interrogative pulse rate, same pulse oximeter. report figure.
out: 59 bpm
